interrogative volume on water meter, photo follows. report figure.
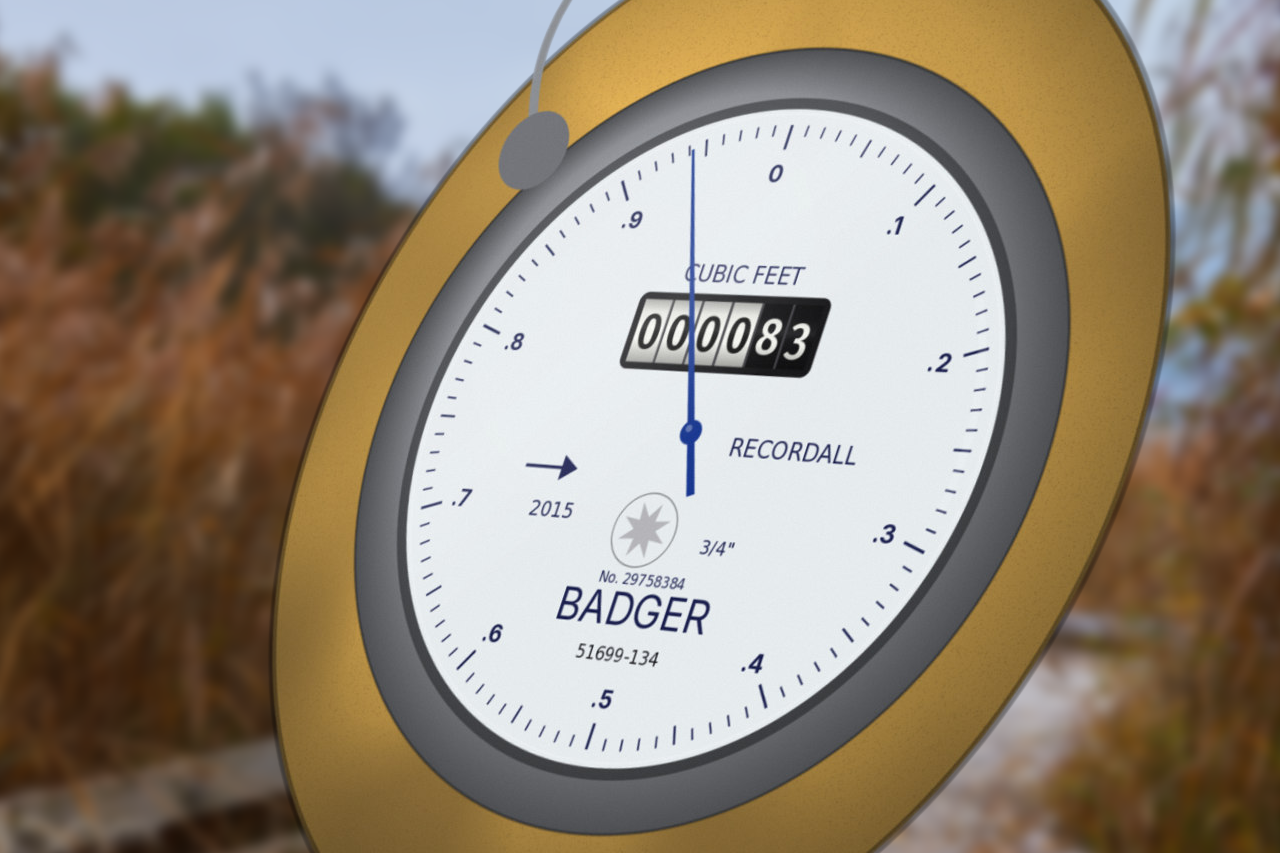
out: 82.94 ft³
